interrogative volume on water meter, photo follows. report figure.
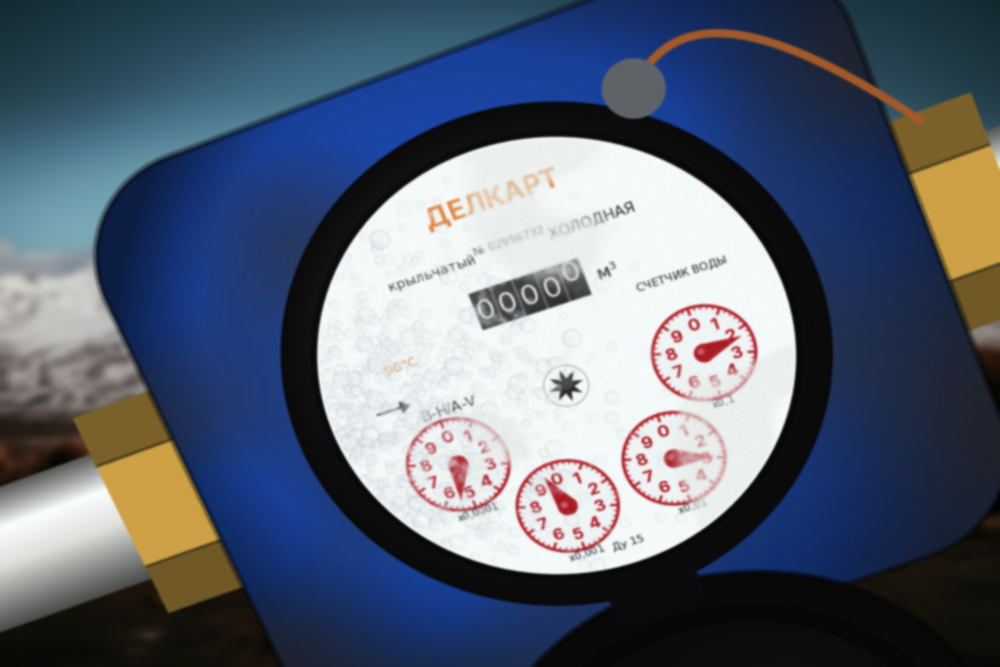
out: 0.2295 m³
